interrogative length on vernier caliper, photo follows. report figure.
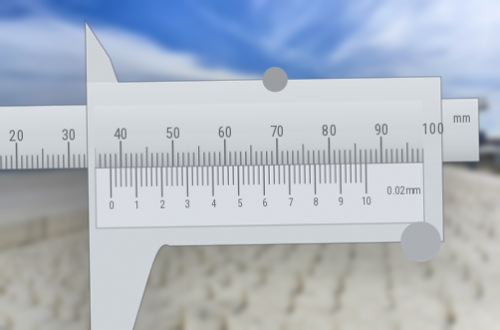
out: 38.0 mm
